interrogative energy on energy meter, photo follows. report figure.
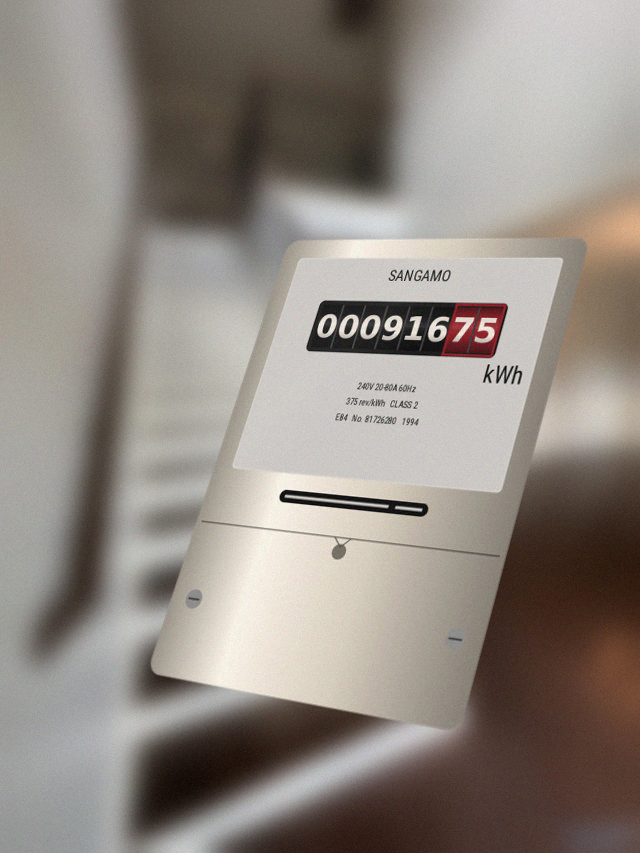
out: 916.75 kWh
